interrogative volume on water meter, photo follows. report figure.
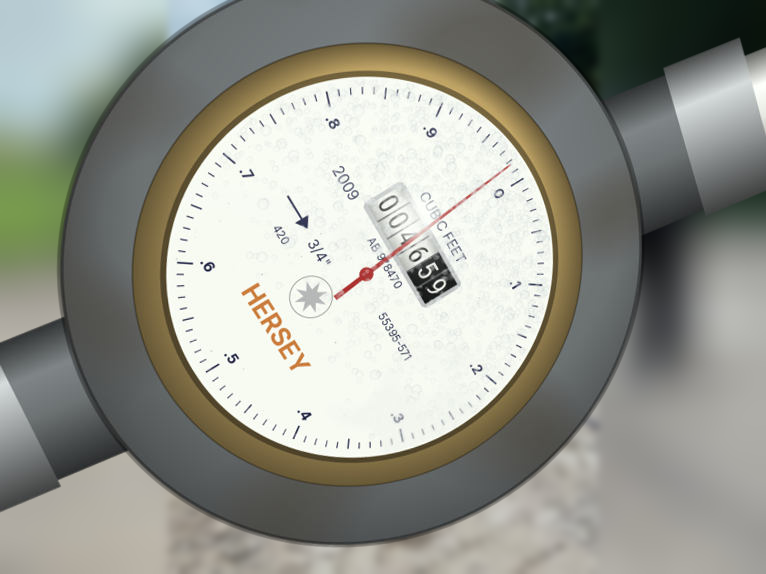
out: 4658.98 ft³
